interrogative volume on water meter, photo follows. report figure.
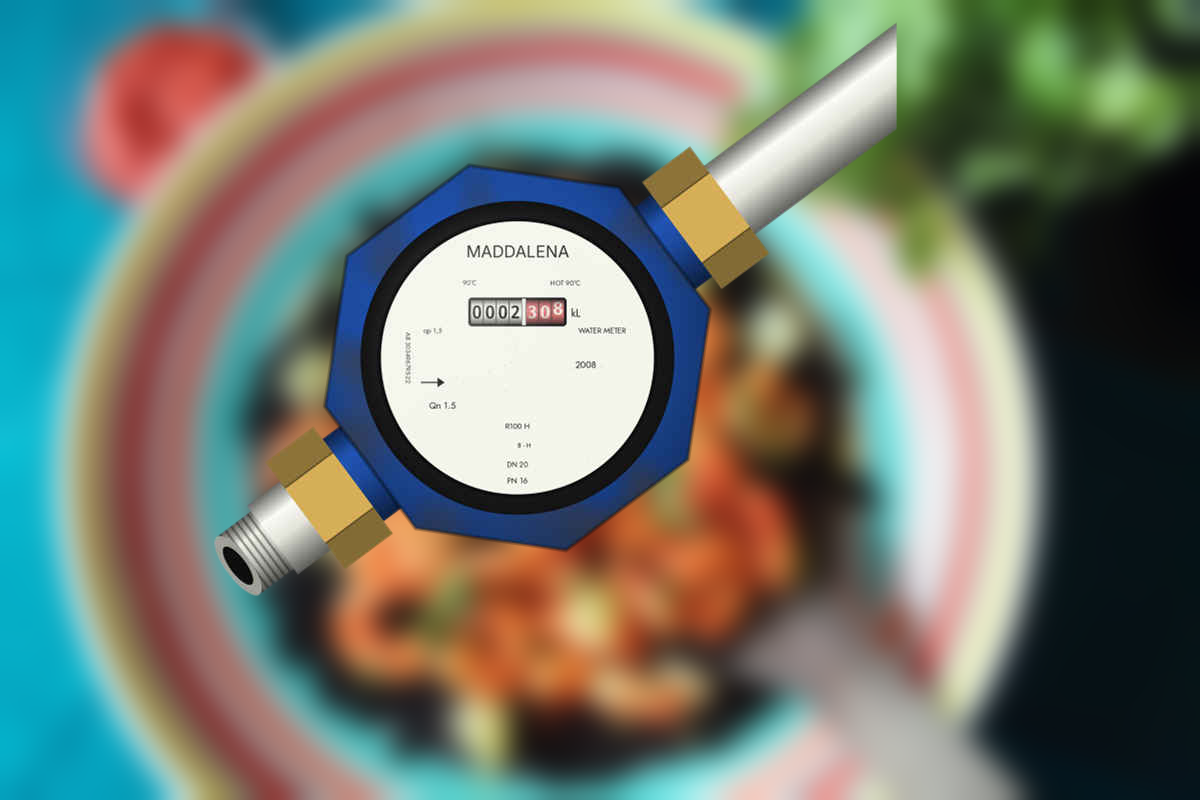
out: 2.308 kL
